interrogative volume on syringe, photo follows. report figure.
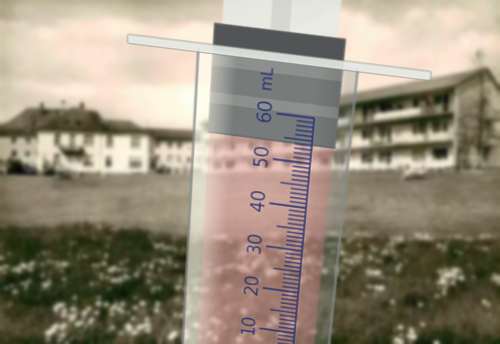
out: 54 mL
